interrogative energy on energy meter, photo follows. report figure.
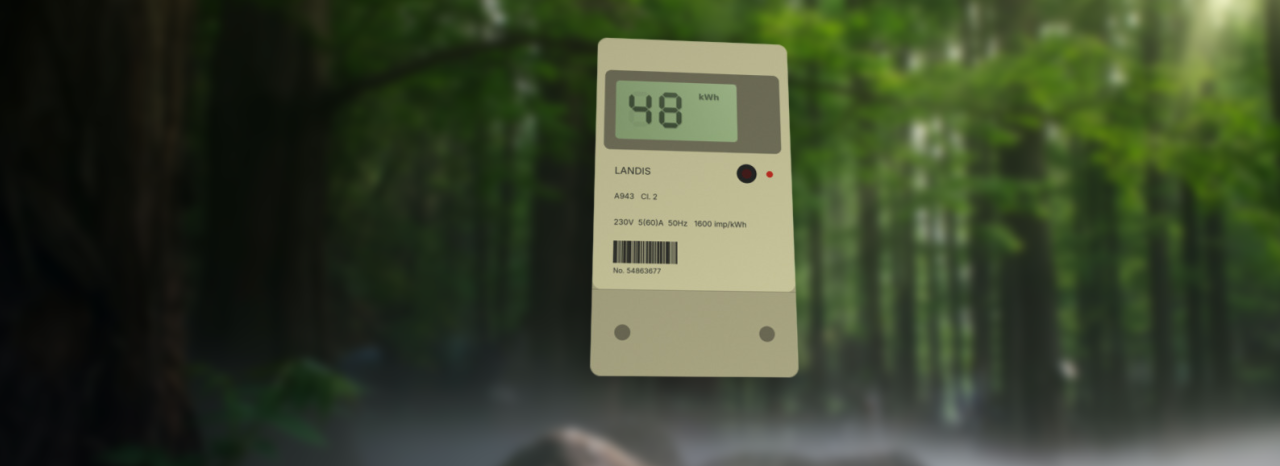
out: 48 kWh
